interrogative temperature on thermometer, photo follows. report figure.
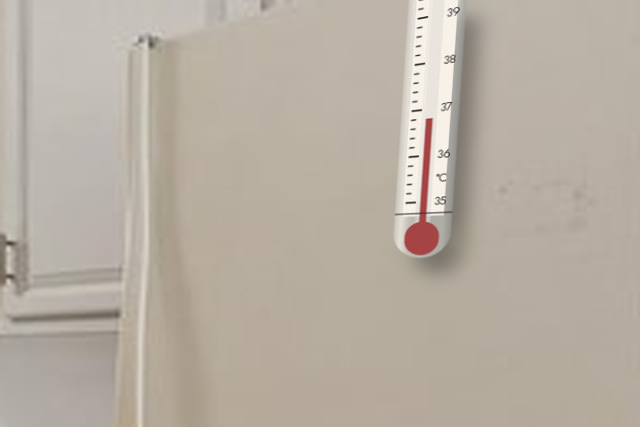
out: 36.8 °C
